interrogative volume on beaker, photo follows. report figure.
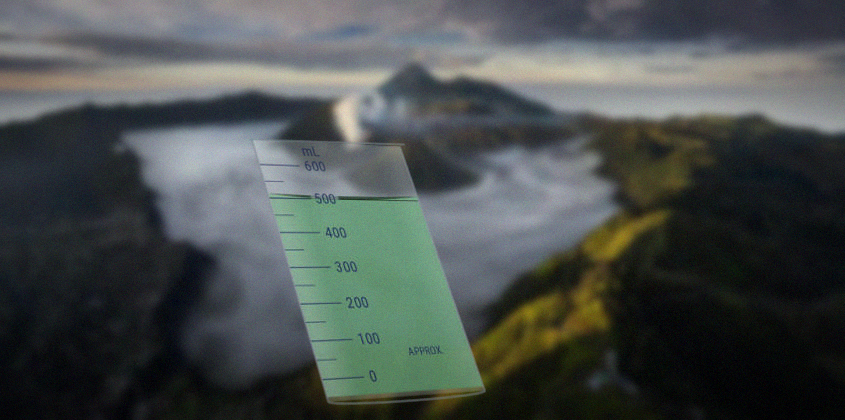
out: 500 mL
